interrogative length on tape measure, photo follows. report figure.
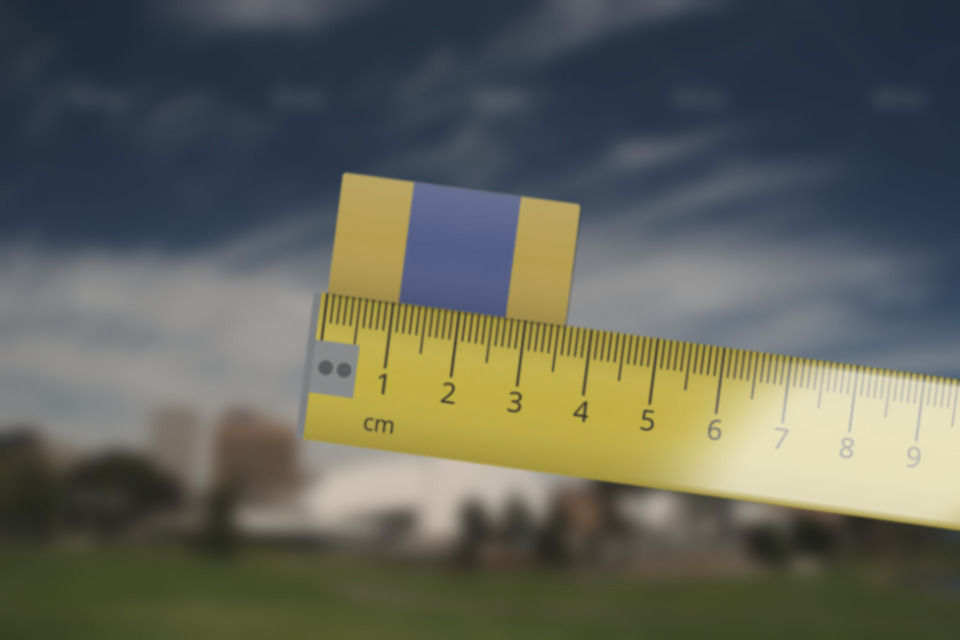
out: 3.6 cm
